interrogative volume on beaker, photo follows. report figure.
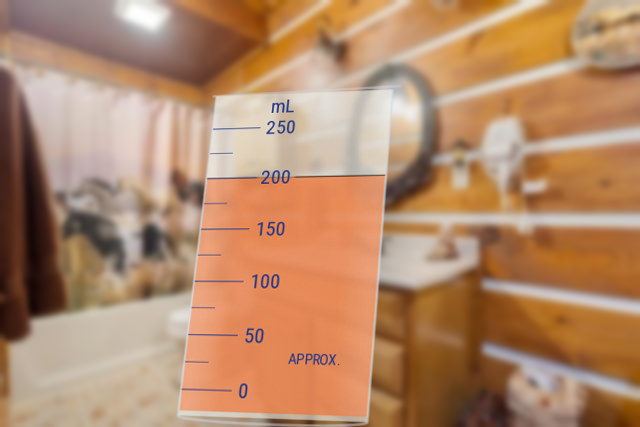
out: 200 mL
